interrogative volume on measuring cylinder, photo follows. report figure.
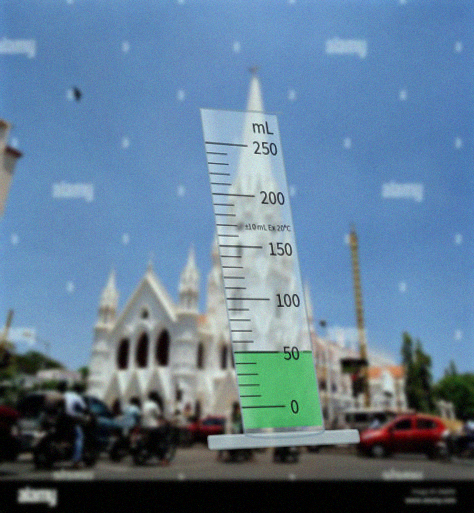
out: 50 mL
